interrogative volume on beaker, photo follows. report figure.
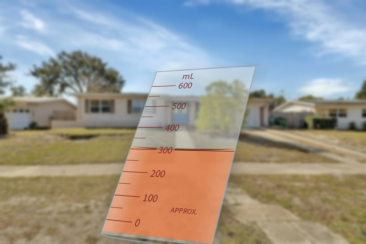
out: 300 mL
